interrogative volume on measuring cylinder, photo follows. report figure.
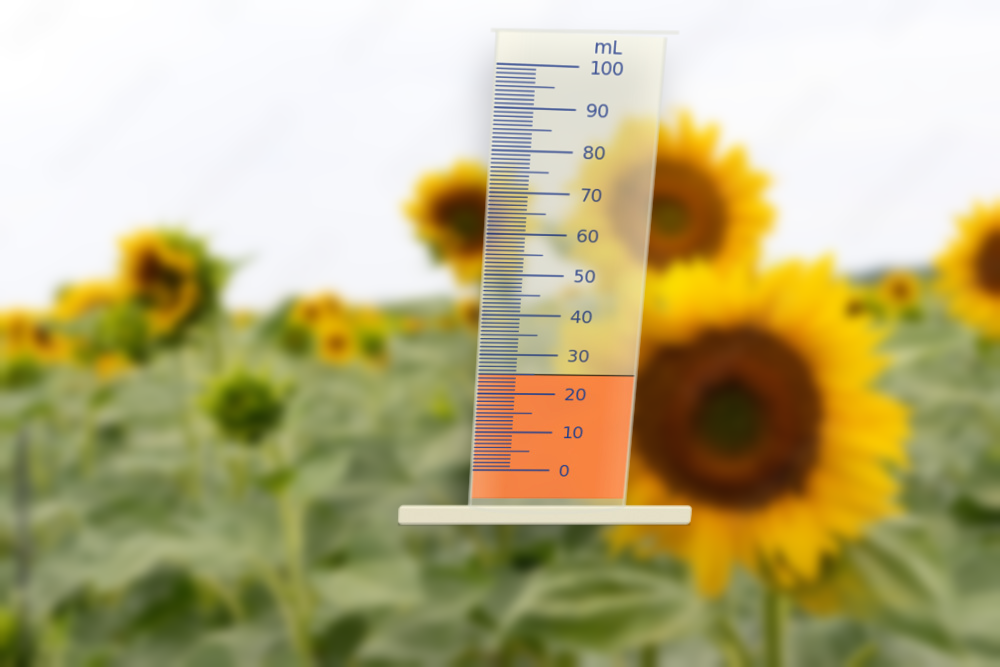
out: 25 mL
